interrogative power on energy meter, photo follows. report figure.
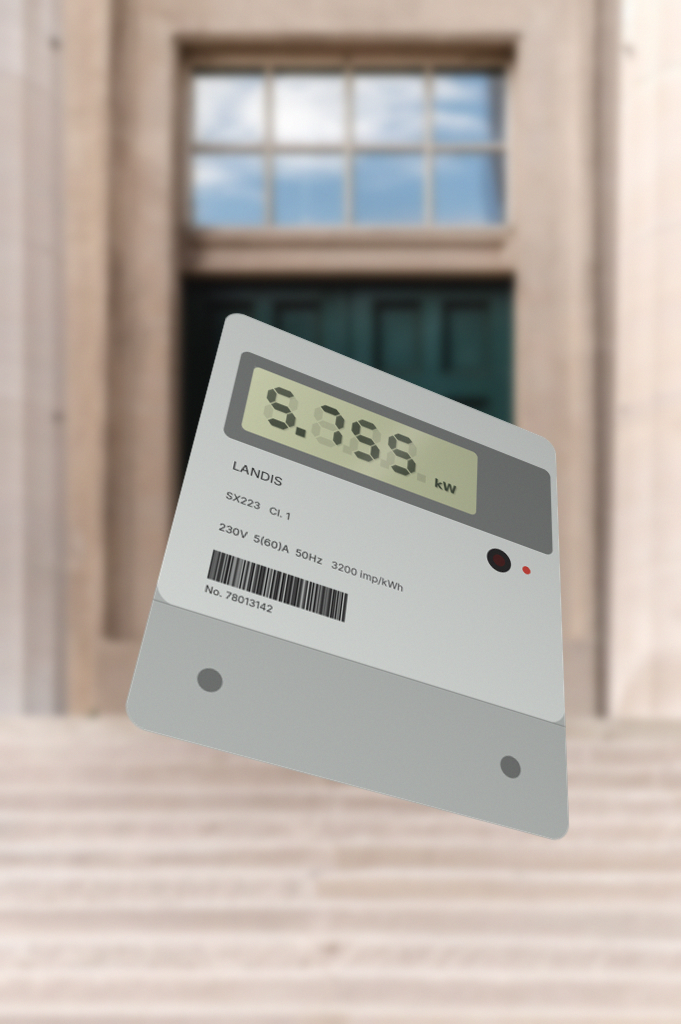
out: 5.755 kW
